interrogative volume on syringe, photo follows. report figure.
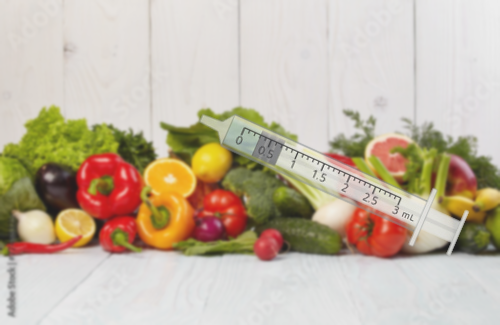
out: 0.3 mL
